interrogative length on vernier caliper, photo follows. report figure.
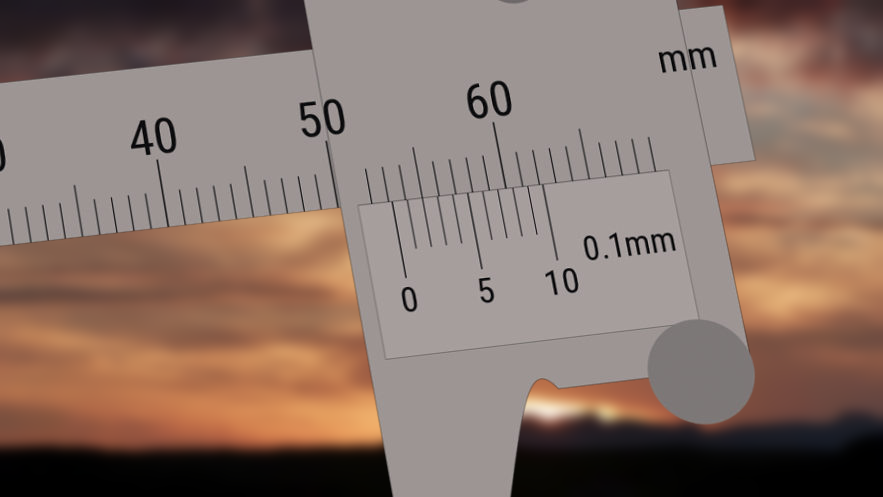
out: 53.2 mm
